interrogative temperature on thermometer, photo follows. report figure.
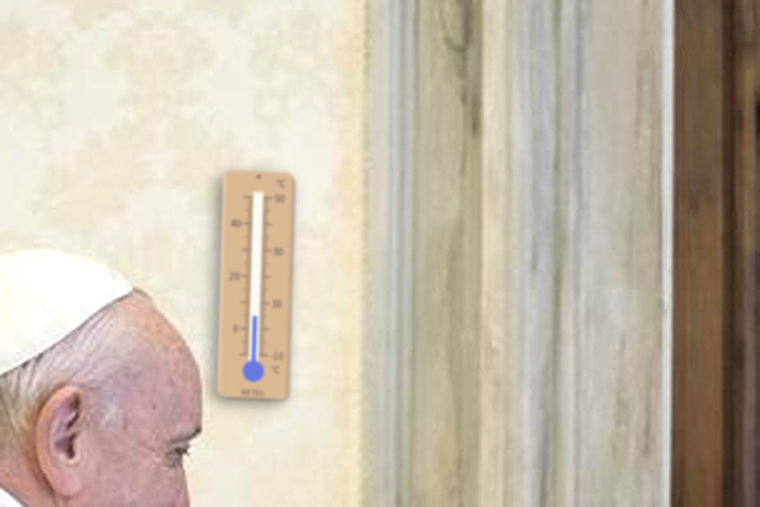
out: 5 °C
